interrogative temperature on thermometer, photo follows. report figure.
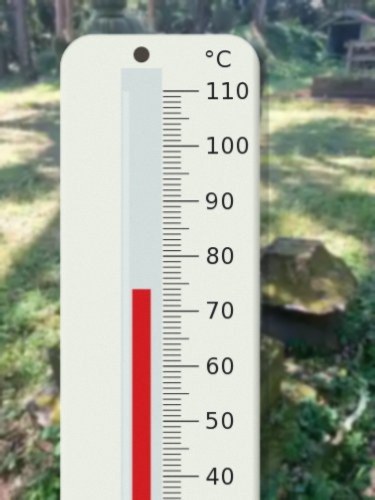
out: 74 °C
